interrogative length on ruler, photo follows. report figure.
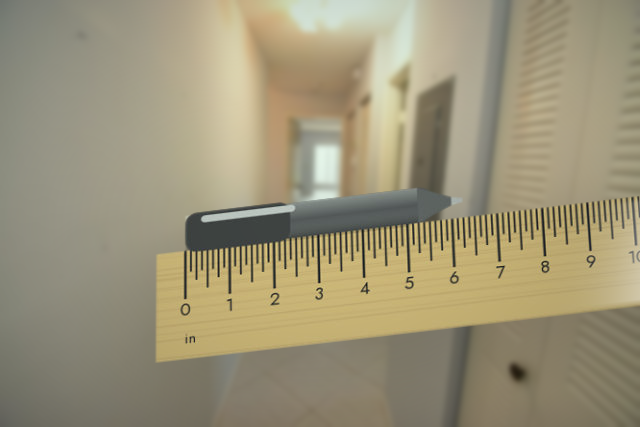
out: 6.25 in
